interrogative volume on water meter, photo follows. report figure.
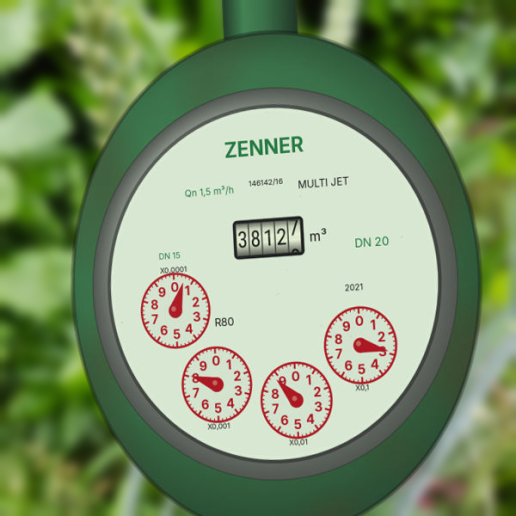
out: 38127.2880 m³
